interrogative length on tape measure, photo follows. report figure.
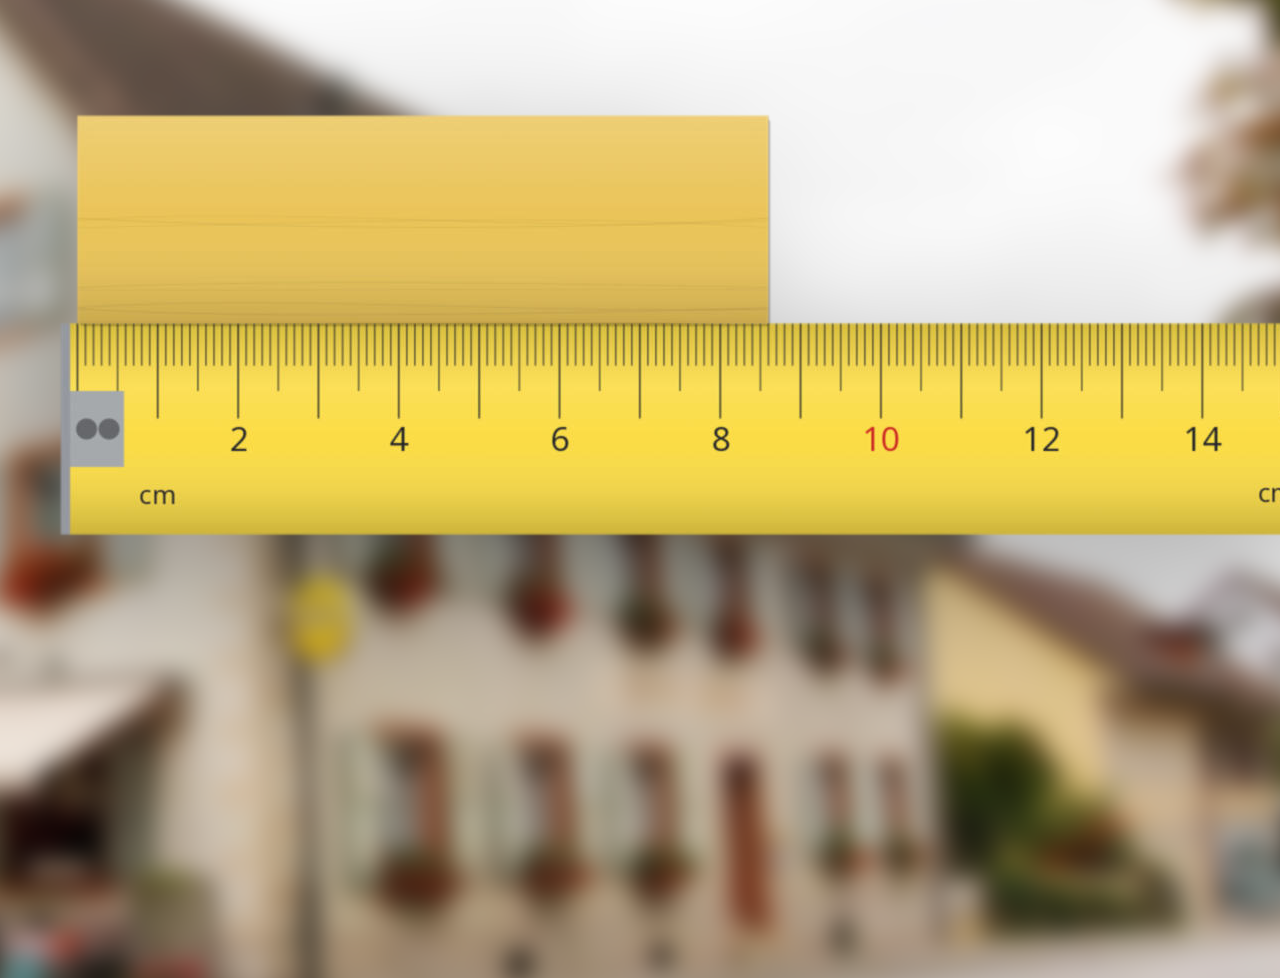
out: 8.6 cm
